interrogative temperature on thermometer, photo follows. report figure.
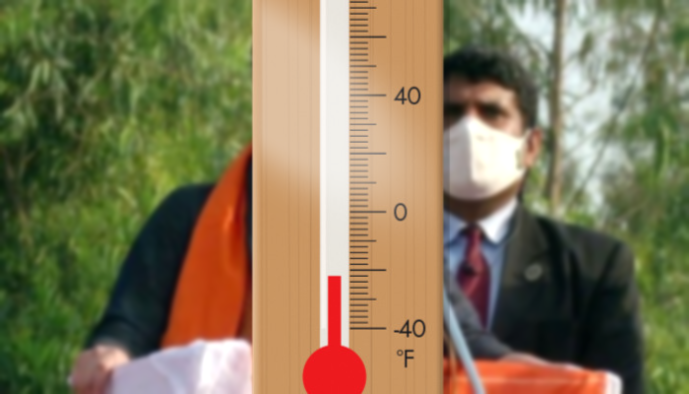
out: -22 °F
